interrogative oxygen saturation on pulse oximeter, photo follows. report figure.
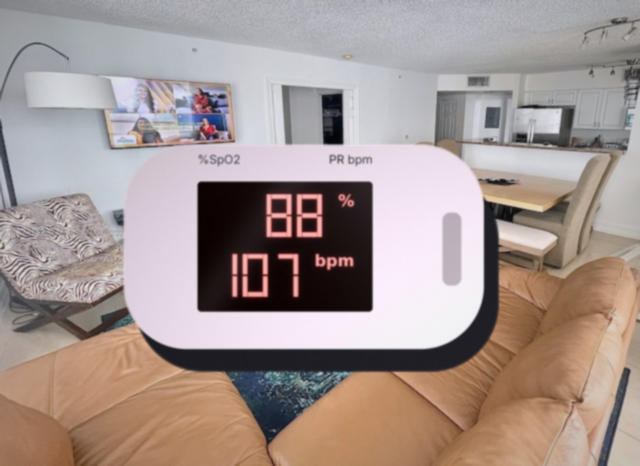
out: 88 %
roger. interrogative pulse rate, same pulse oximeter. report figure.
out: 107 bpm
